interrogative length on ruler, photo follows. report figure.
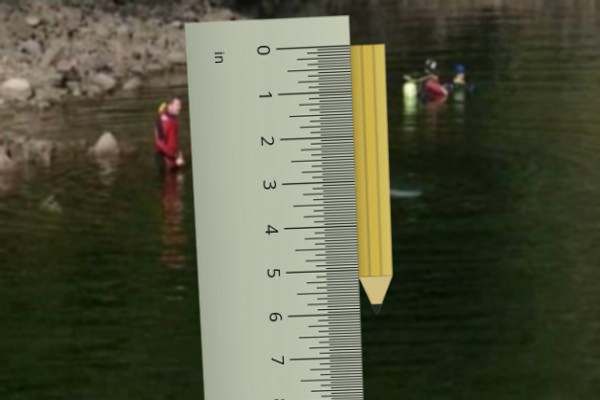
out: 6 in
